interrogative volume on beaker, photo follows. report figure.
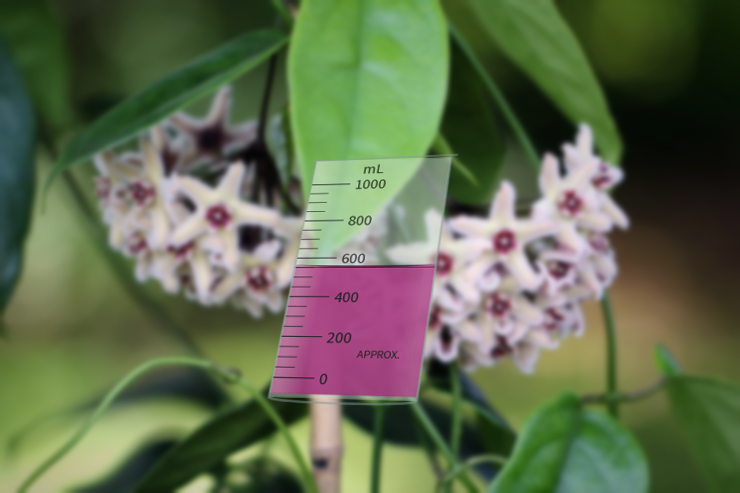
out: 550 mL
